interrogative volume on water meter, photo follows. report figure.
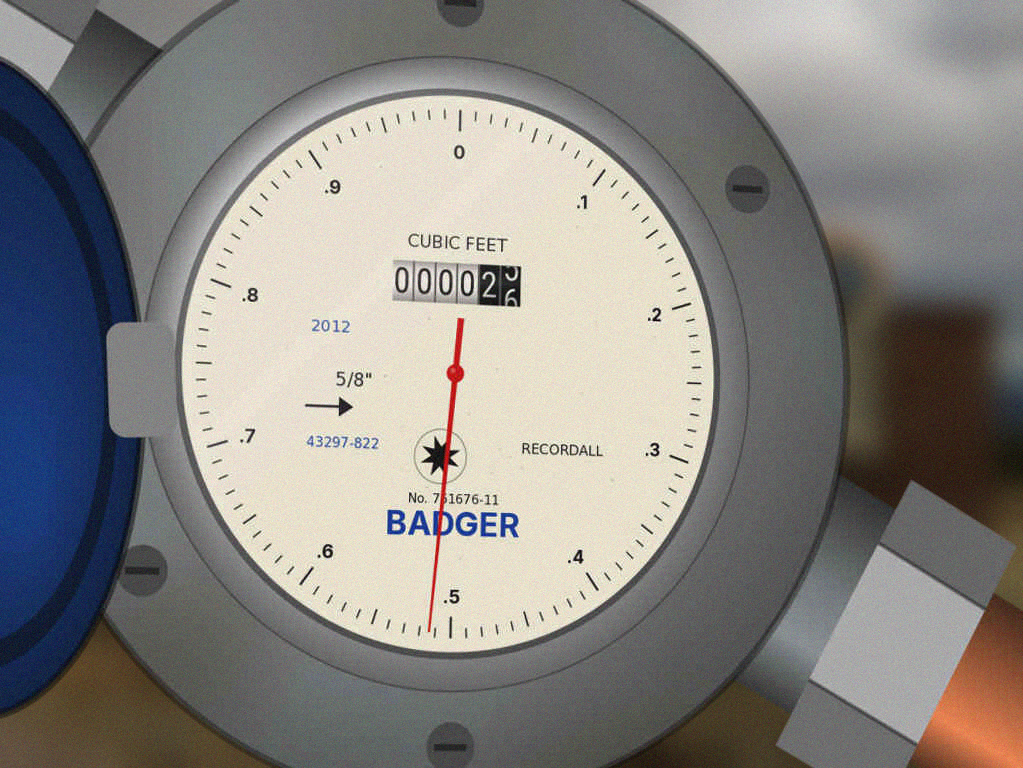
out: 25.51 ft³
